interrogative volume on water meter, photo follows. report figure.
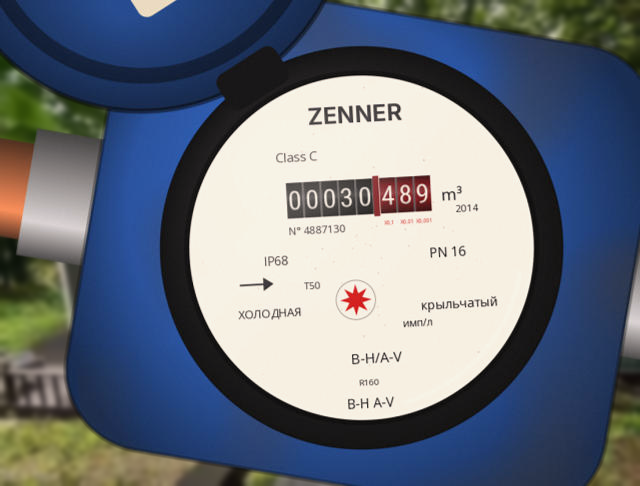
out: 30.489 m³
